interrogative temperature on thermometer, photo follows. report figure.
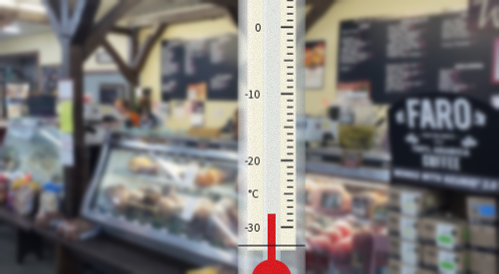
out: -28 °C
